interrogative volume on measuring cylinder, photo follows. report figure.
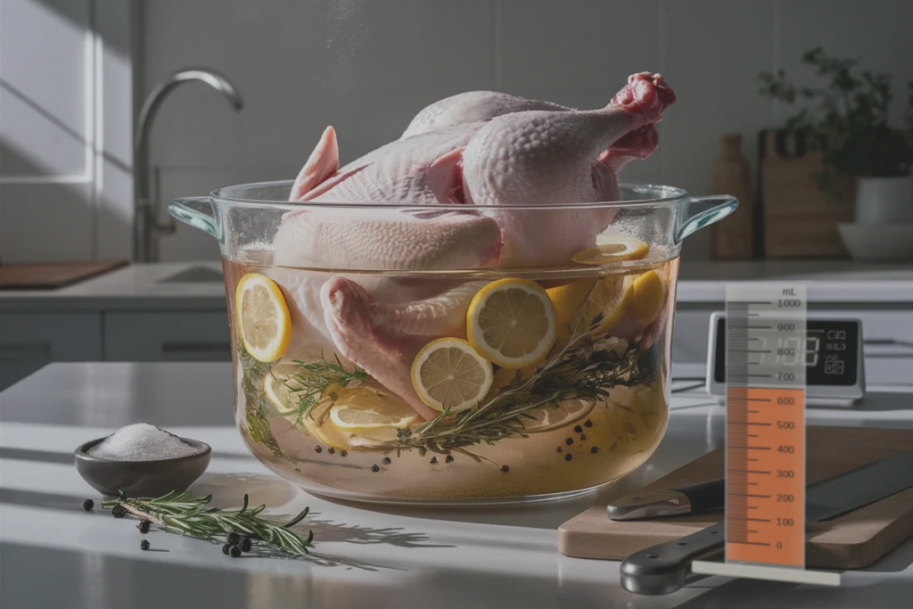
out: 650 mL
